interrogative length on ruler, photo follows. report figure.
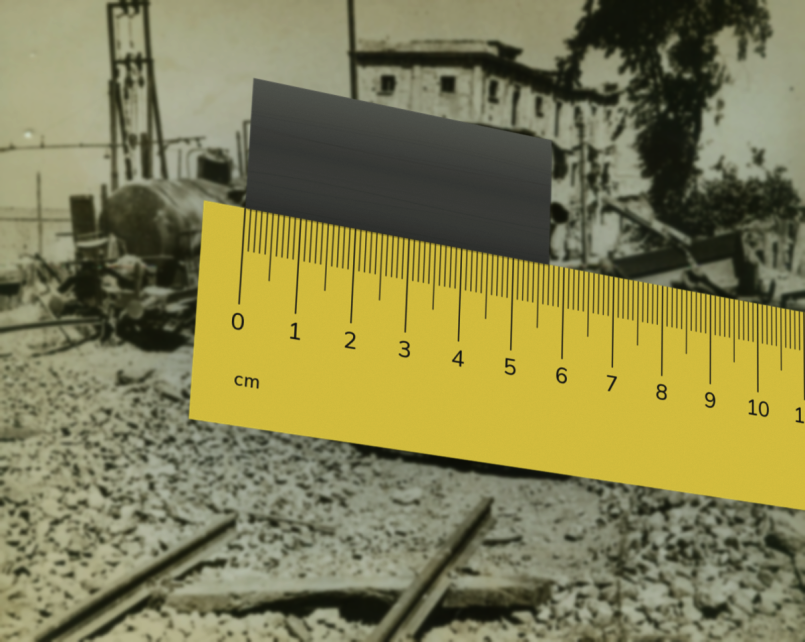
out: 5.7 cm
